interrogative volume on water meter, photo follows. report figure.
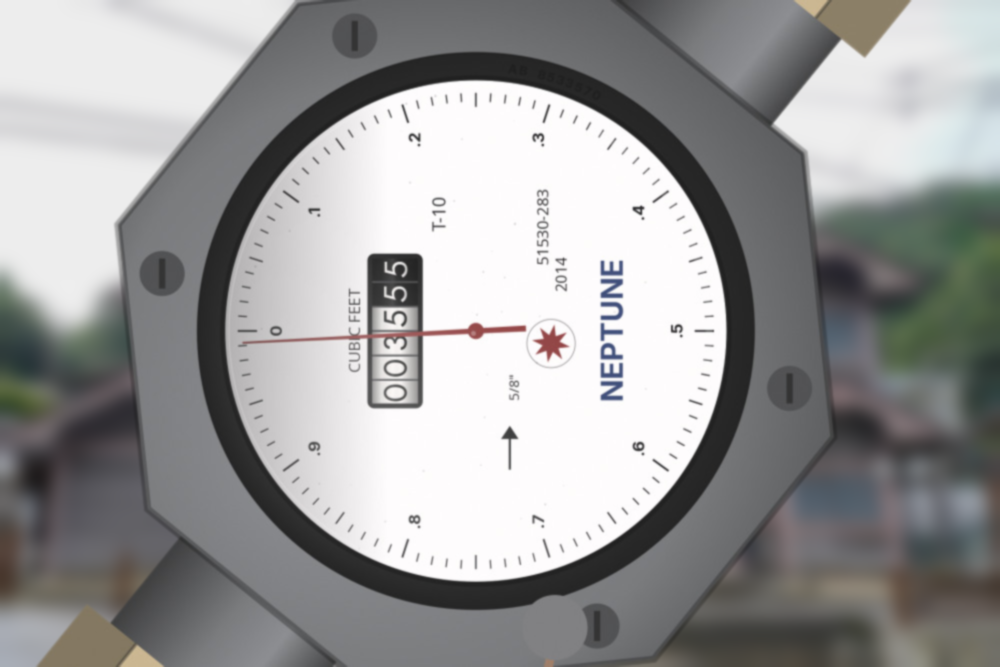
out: 3554.99 ft³
